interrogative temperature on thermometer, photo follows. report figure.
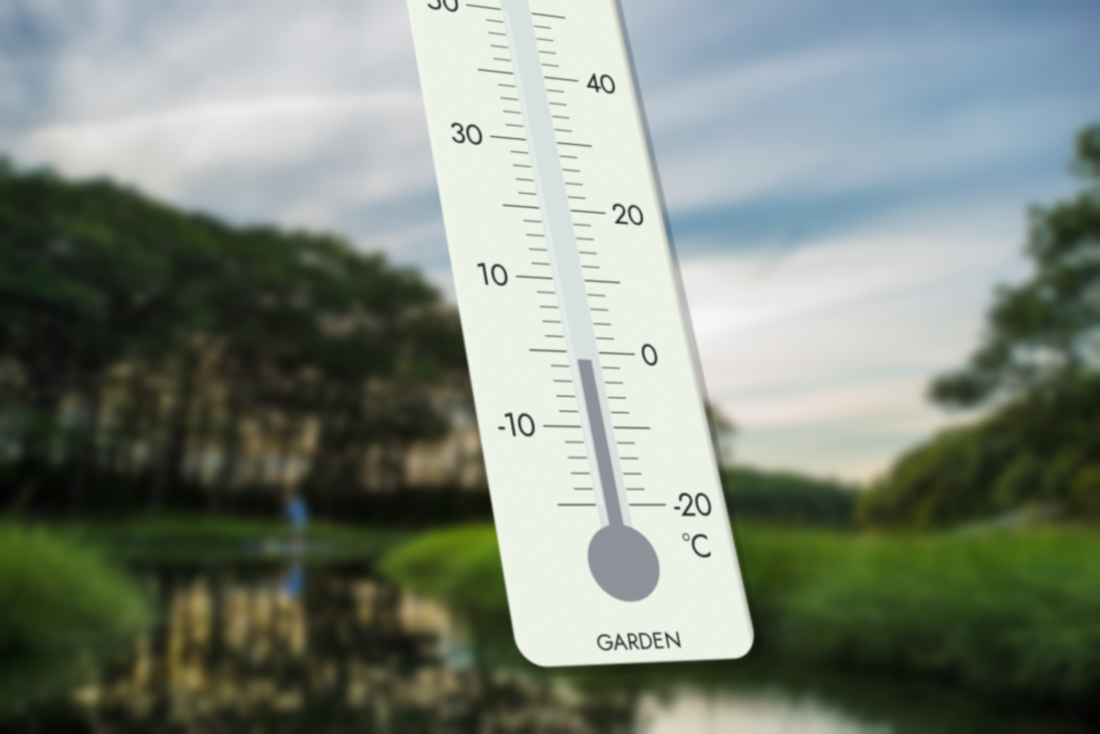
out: -1 °C
